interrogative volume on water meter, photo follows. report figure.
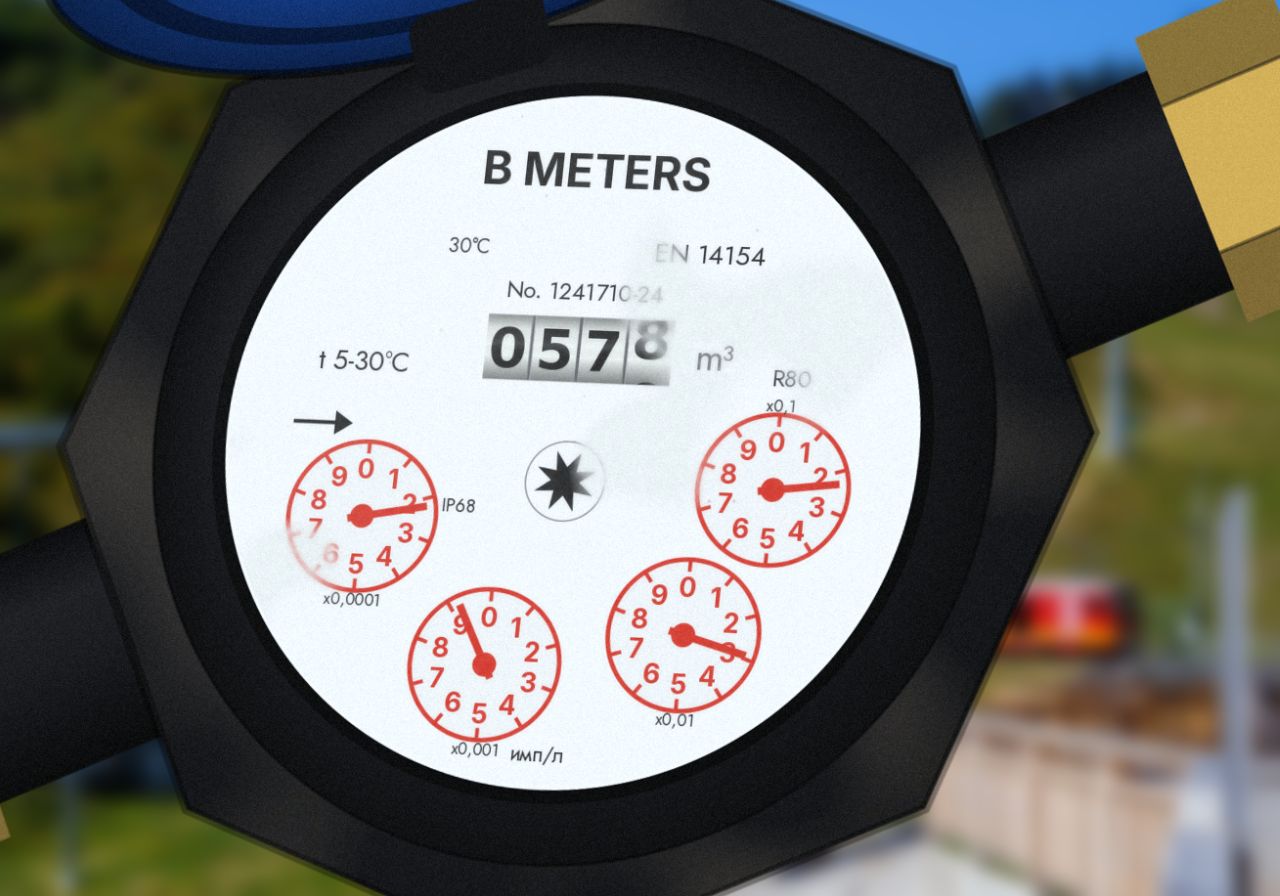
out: 578.2292 m³
